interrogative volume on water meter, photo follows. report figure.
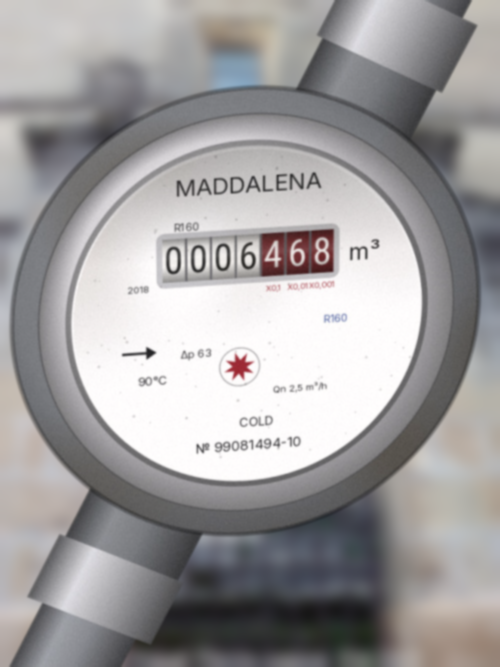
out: 6.468 m³
